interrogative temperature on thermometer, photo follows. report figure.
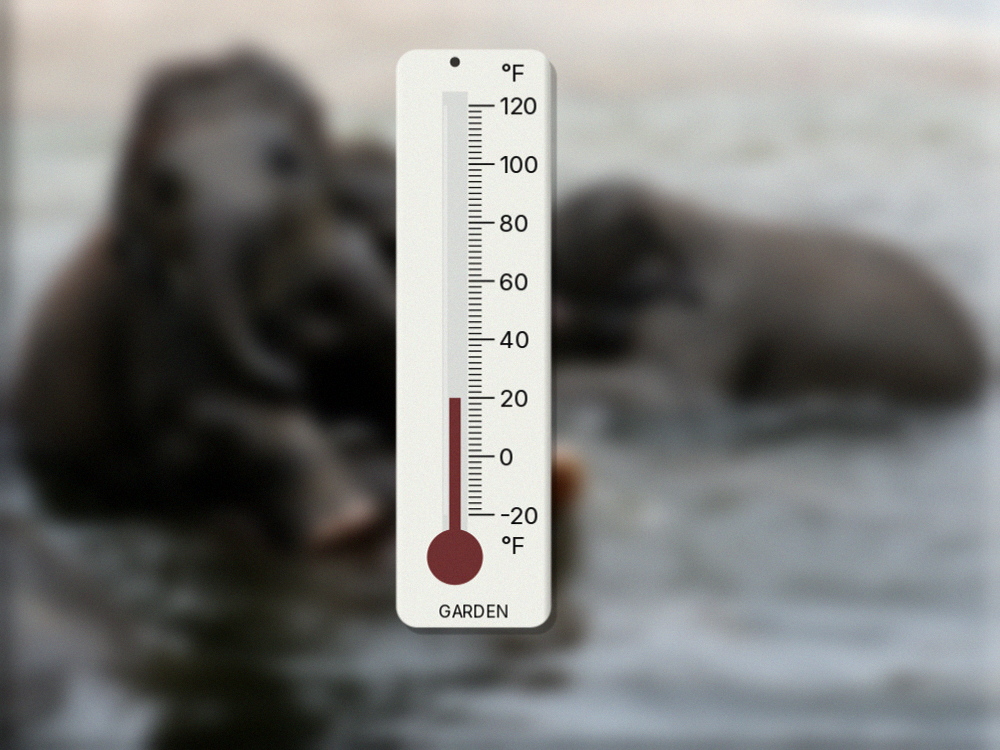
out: 20 °F
